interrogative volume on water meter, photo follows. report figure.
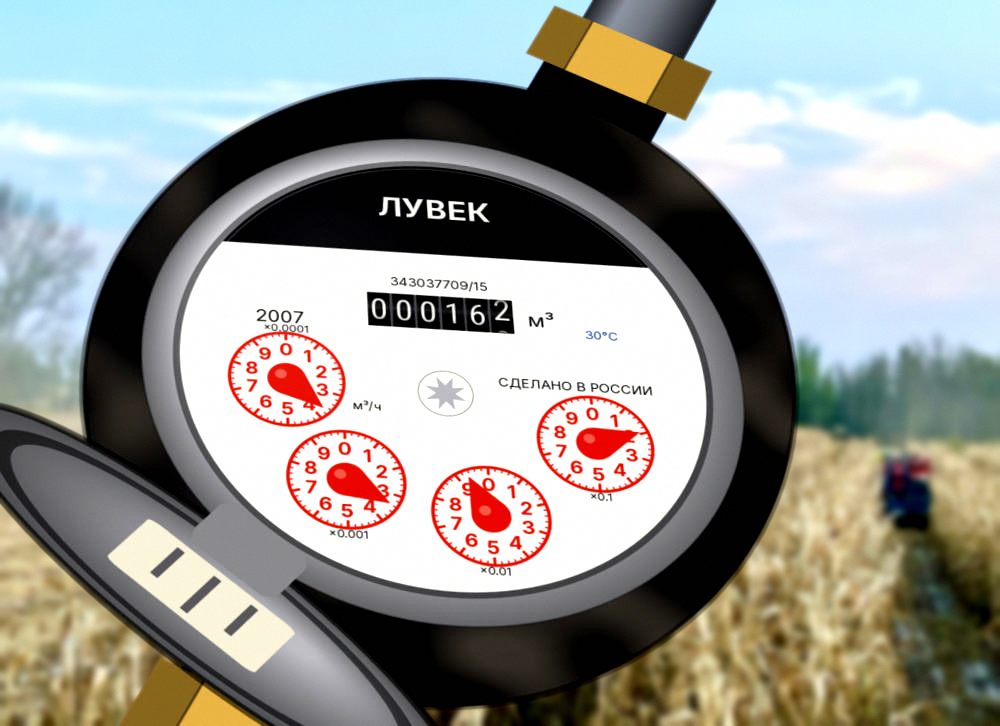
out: 162.1933 m³
